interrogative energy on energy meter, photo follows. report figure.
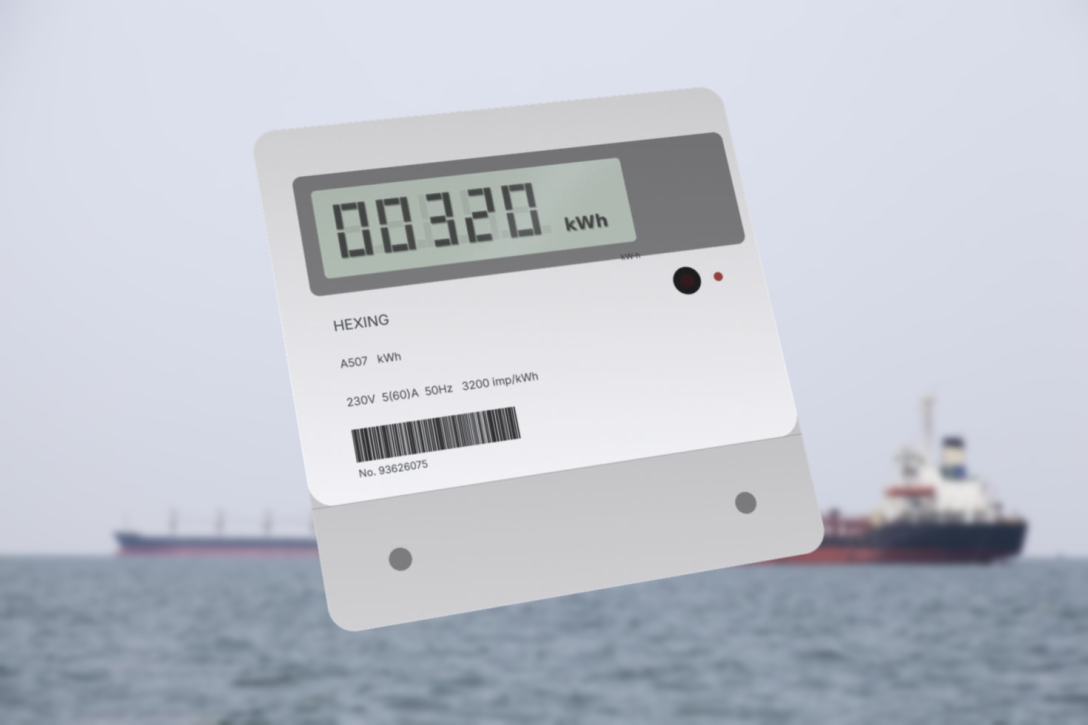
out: 320 kWh
